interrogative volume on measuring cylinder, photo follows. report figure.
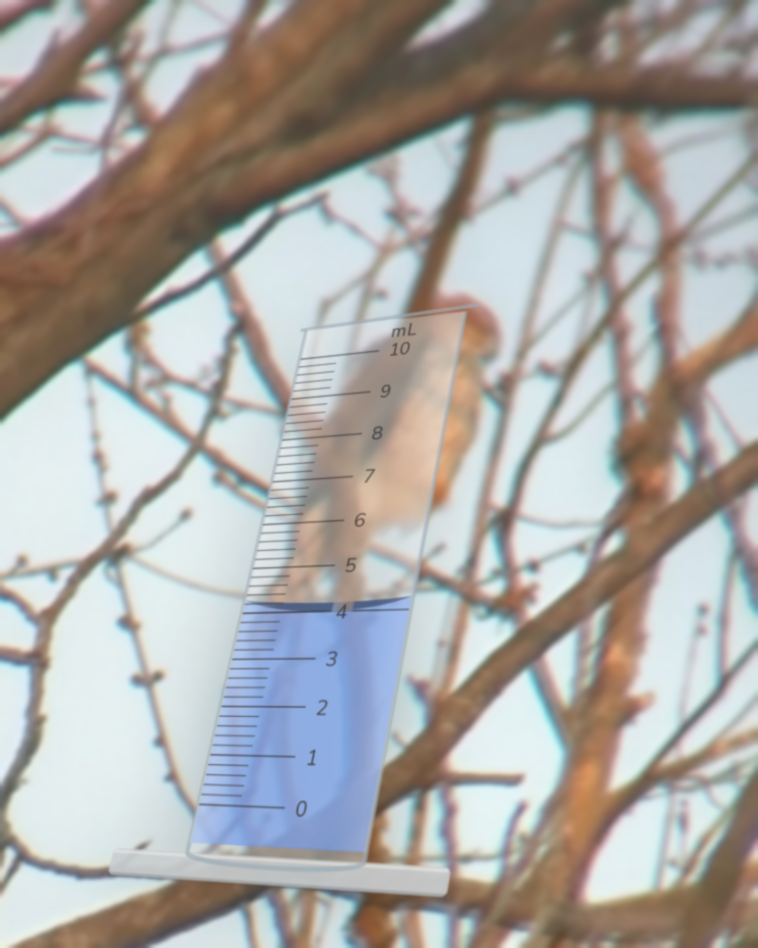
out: 4 mL
